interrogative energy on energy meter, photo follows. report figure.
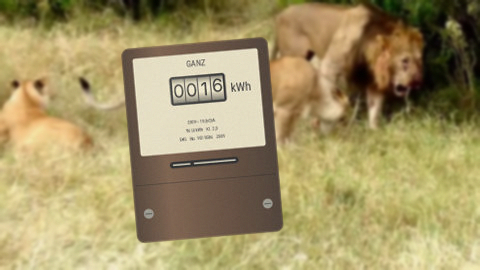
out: 16 kWh
